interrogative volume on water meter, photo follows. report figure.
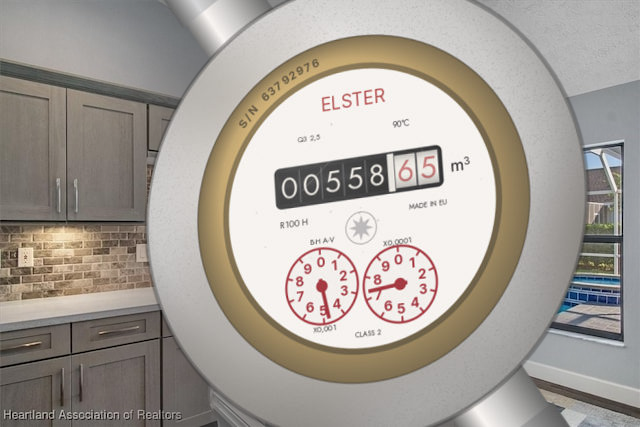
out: 558.6547 m³
